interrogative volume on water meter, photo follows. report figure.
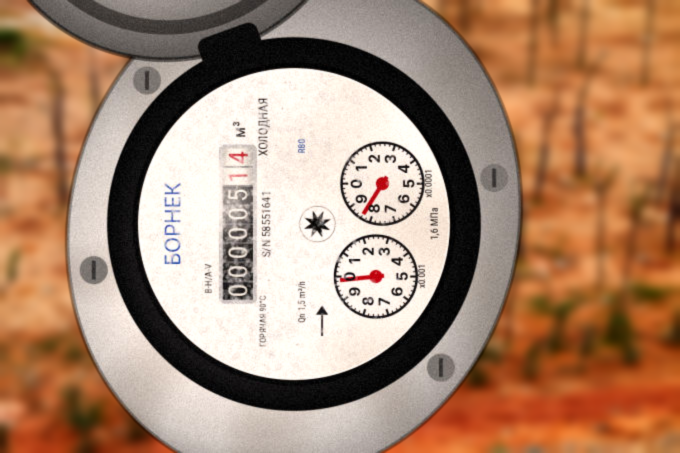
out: 5.1398 m³
